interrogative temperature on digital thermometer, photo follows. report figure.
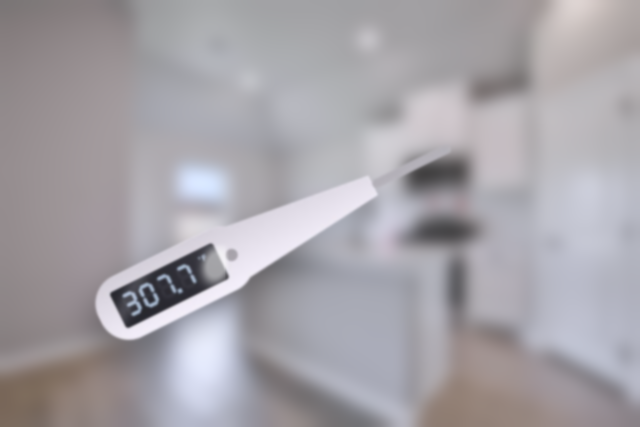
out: 307.7 °F
